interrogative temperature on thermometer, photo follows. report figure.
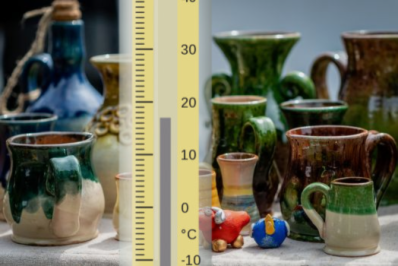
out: 17 °C
